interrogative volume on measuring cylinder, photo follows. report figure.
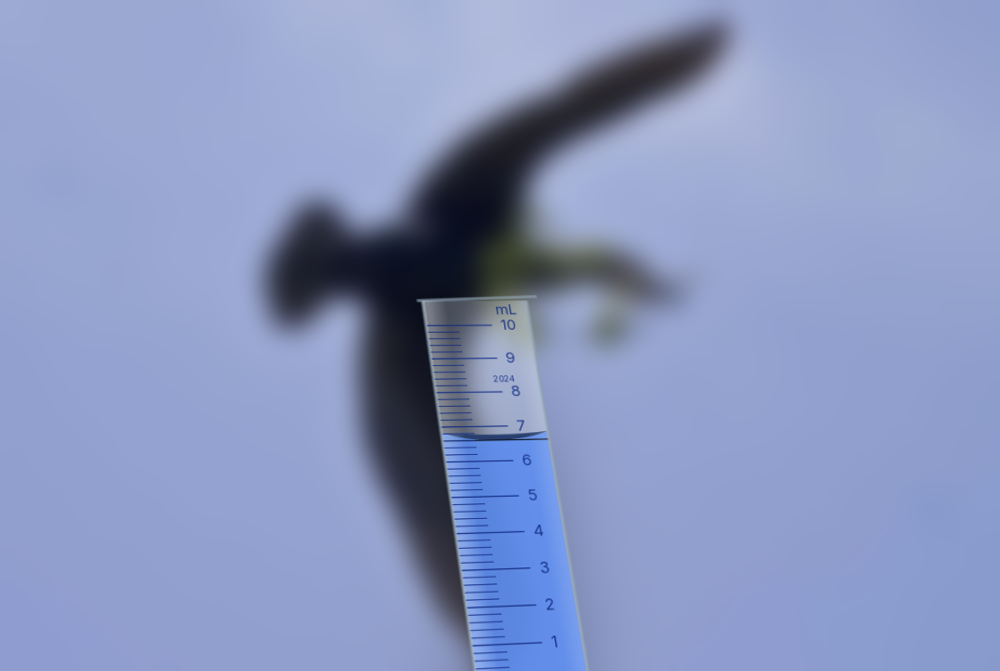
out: 6.6 mL
